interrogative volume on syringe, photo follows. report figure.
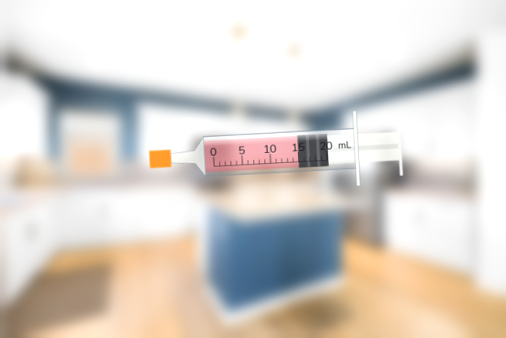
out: 15 mL
